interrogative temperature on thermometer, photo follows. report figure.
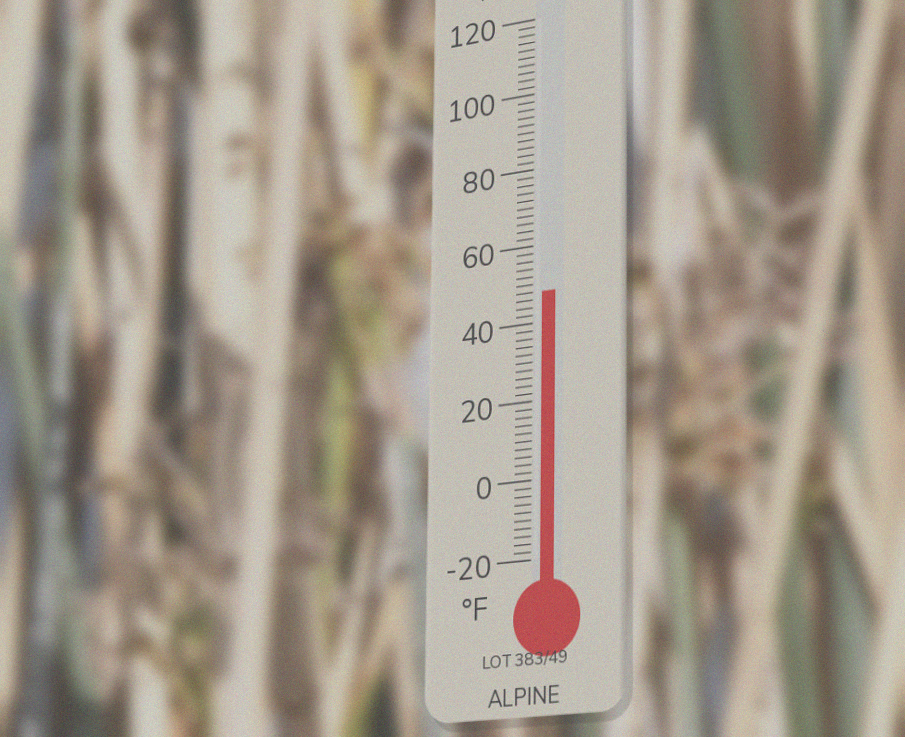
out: 48 °F
